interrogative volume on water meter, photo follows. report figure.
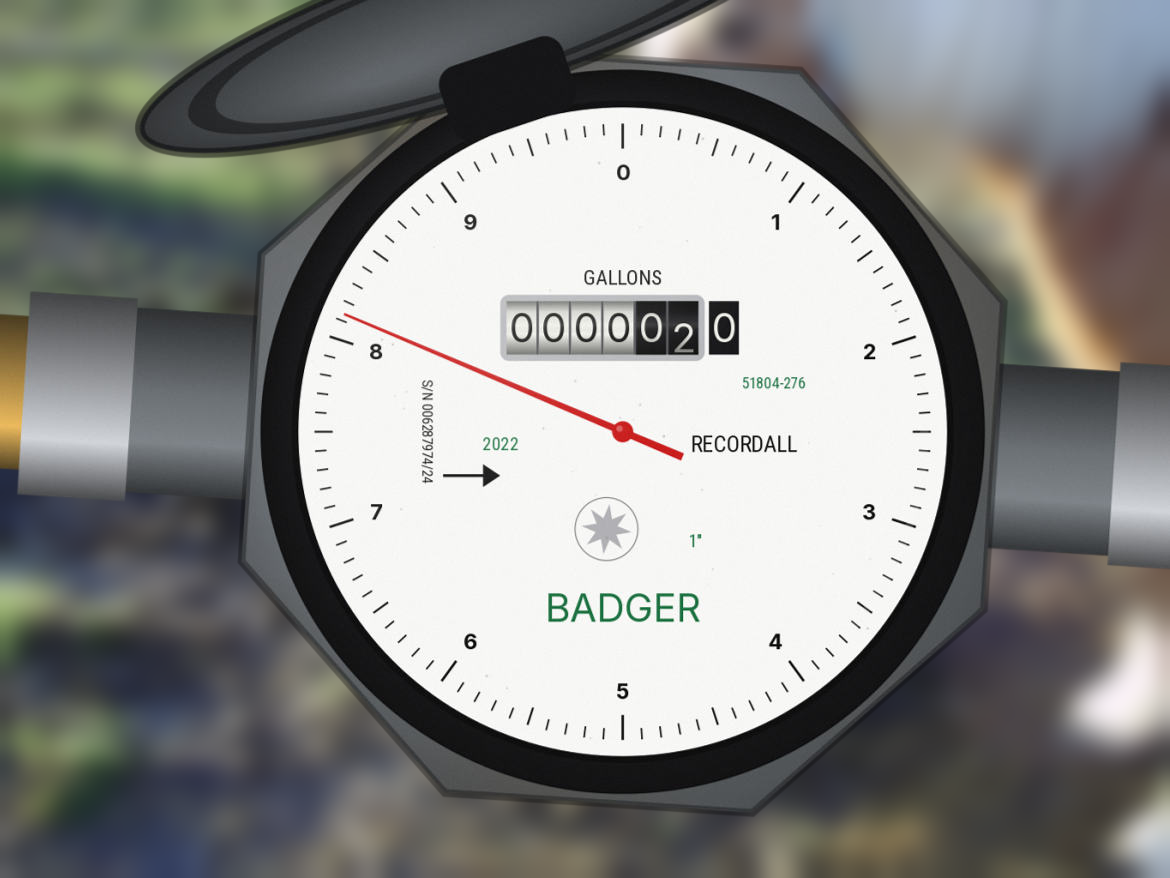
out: 18.1 gal
